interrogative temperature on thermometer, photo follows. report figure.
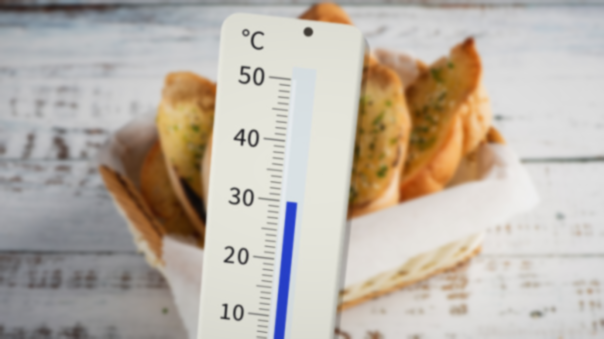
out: 30 °C
